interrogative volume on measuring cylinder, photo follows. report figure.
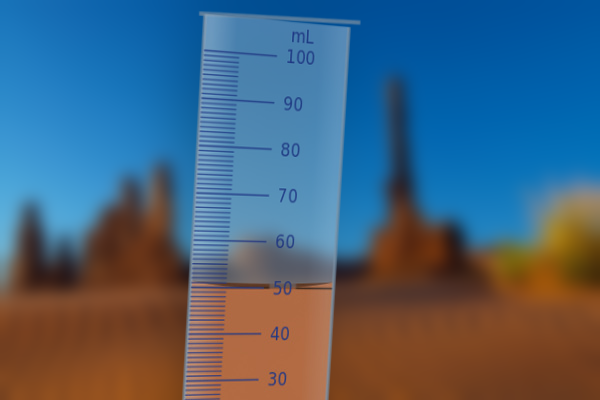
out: 50 mL
